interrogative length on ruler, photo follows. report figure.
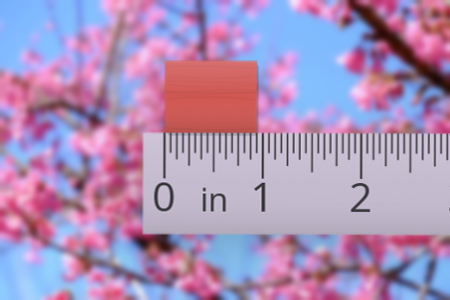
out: 0.9375 in
